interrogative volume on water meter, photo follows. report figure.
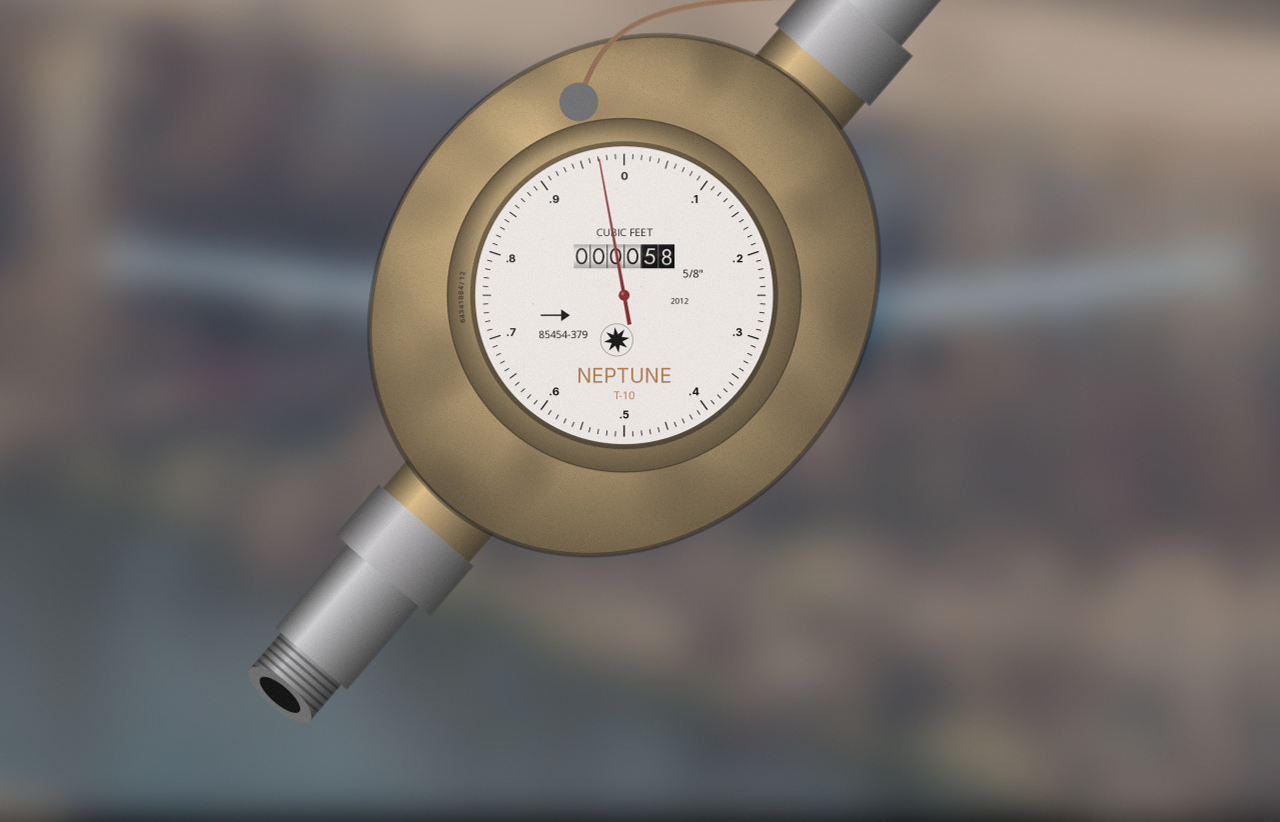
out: 57.97 ft³
